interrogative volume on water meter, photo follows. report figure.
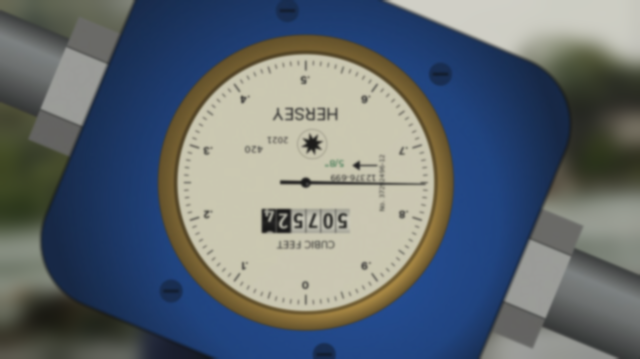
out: 507523.75 ft³
